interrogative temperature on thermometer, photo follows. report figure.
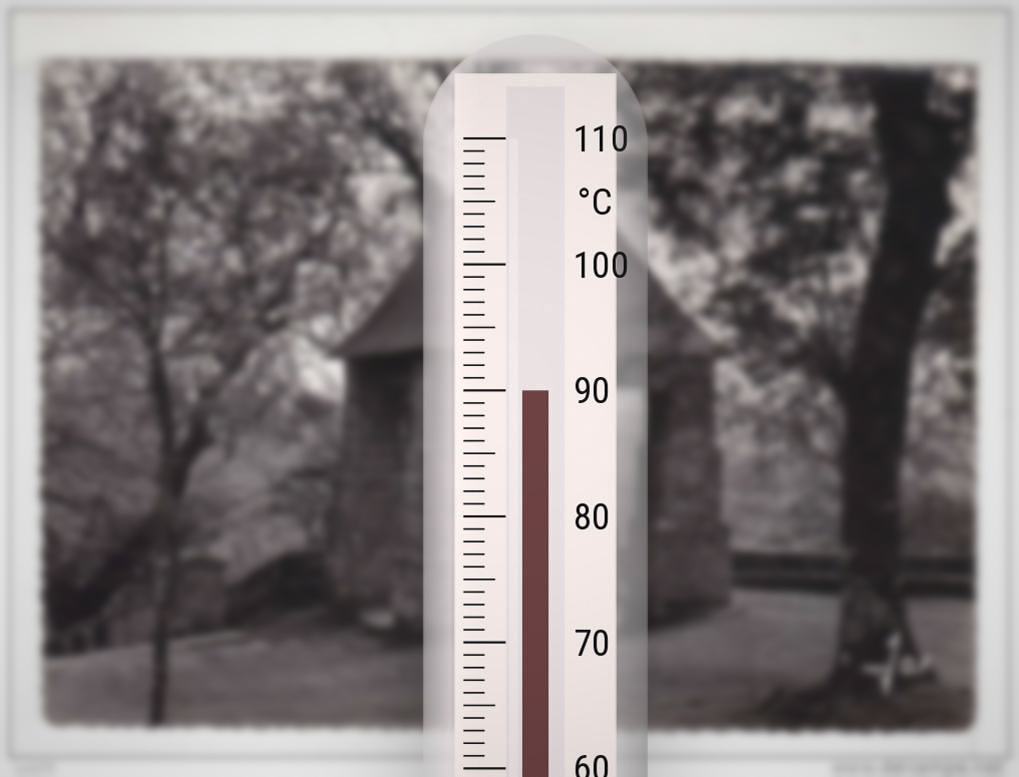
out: 90 °C
